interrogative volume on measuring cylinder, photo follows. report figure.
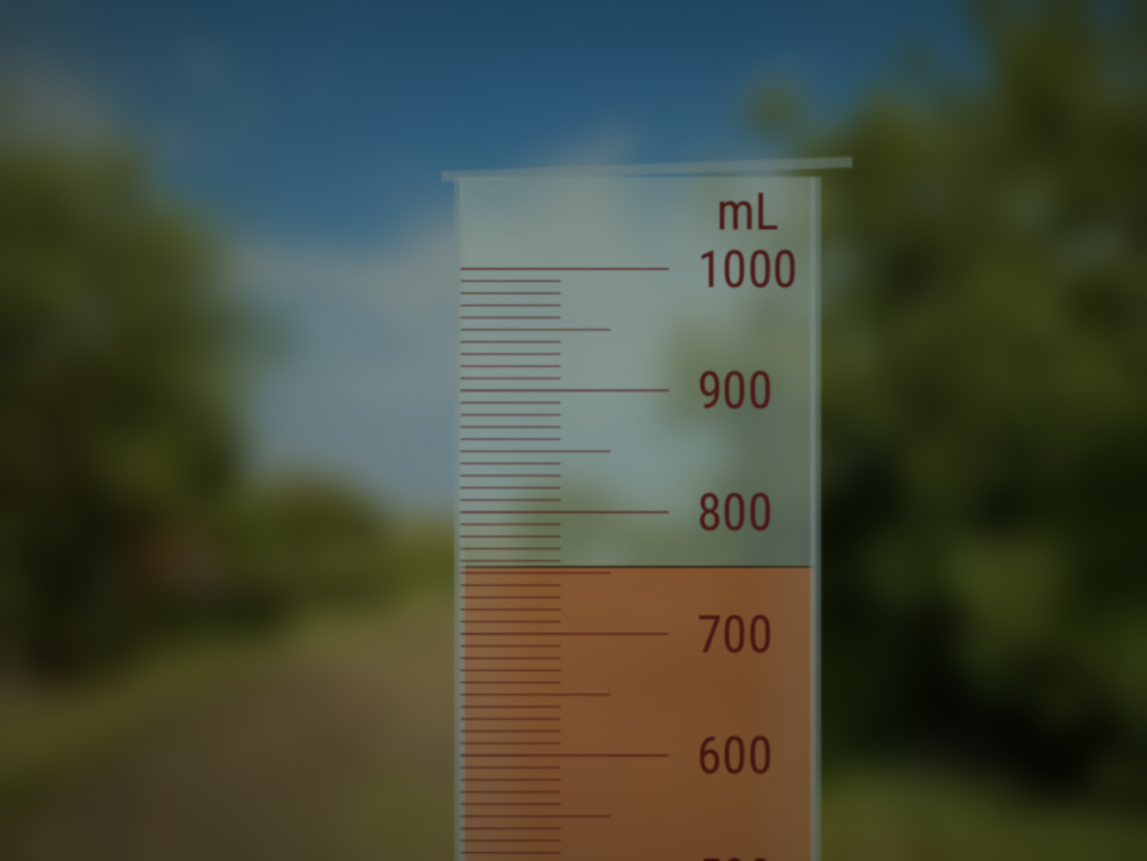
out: 755 mL
